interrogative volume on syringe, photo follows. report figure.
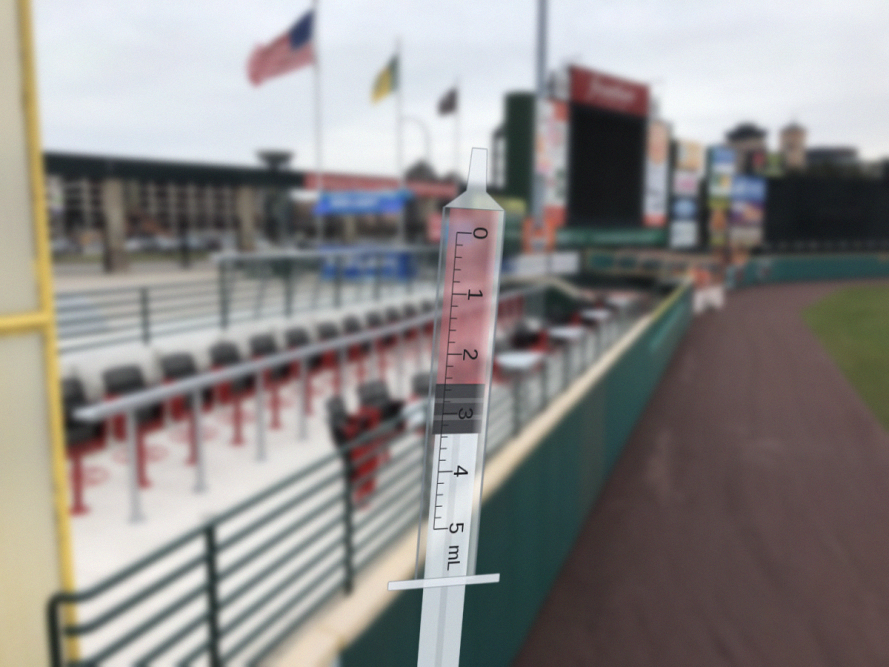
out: 2.5 mL
